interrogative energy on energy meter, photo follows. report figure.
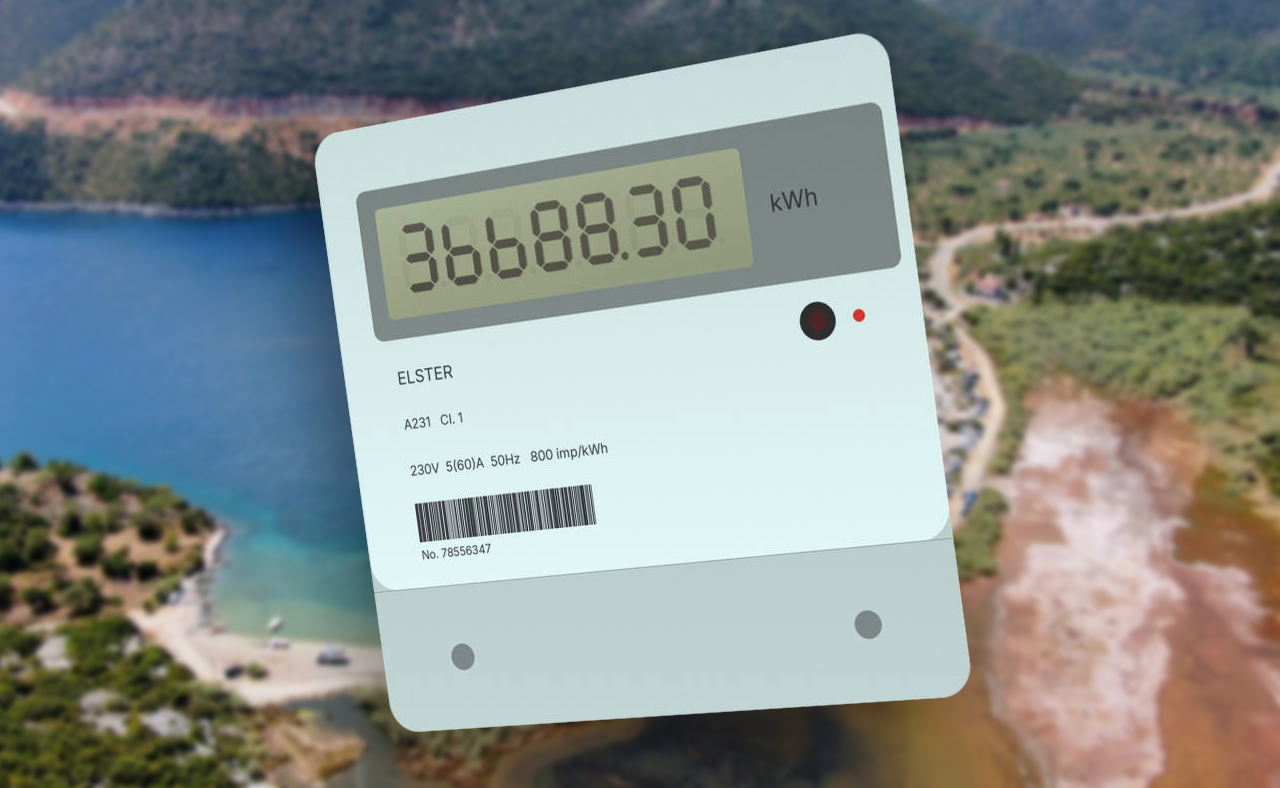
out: 36688.30 kWh
